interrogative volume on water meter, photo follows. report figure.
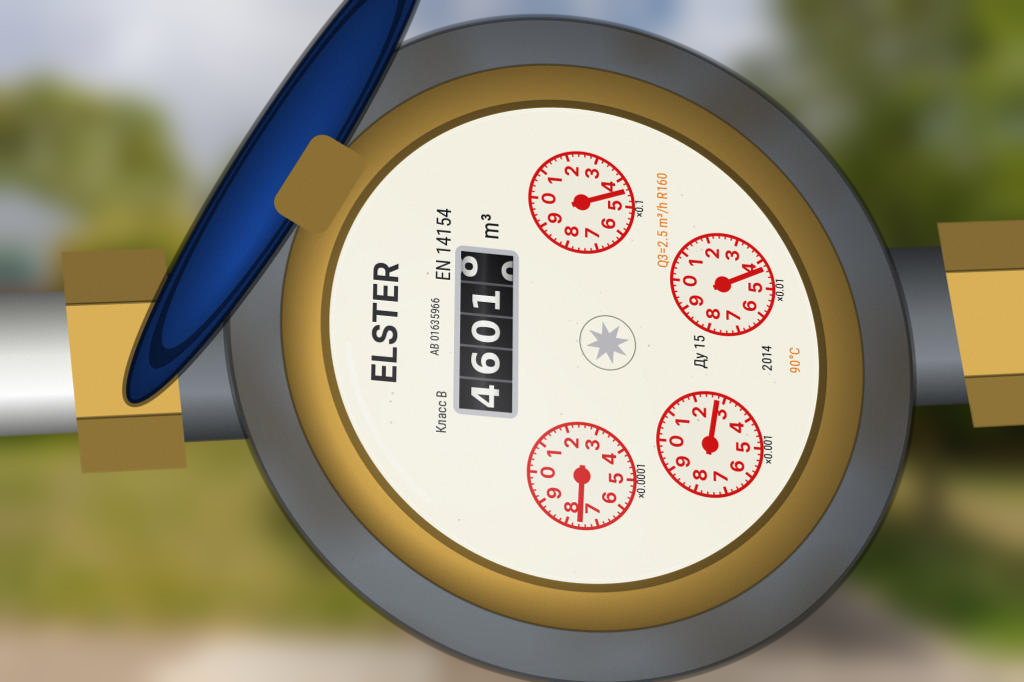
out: 46018.4427 m³
